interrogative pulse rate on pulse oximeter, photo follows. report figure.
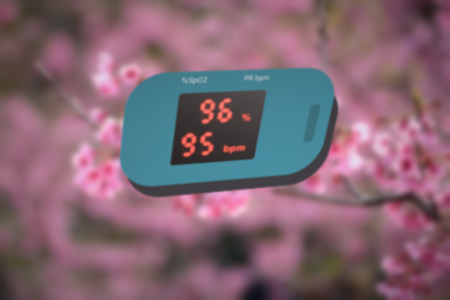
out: 95 bpm
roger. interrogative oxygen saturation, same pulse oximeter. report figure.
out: 96 %
